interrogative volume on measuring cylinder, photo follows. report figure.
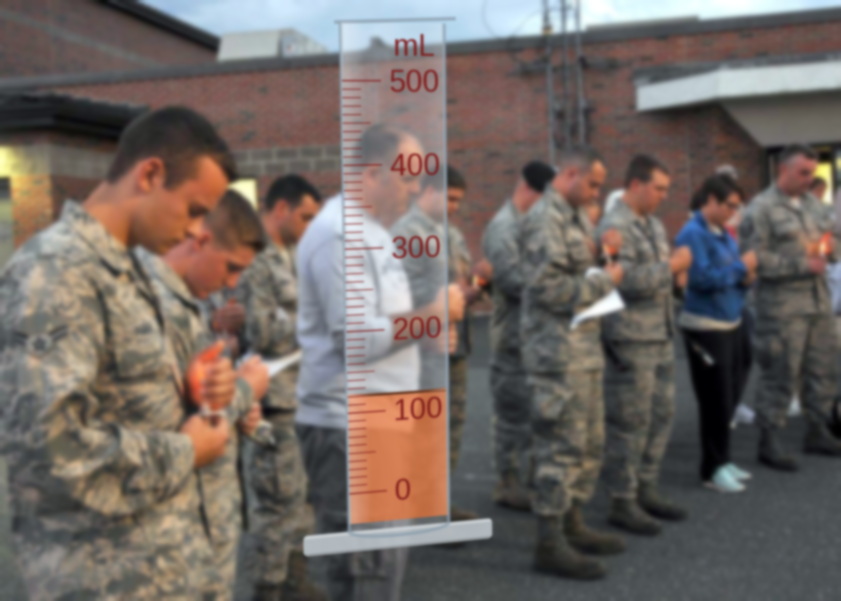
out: 120 mL
